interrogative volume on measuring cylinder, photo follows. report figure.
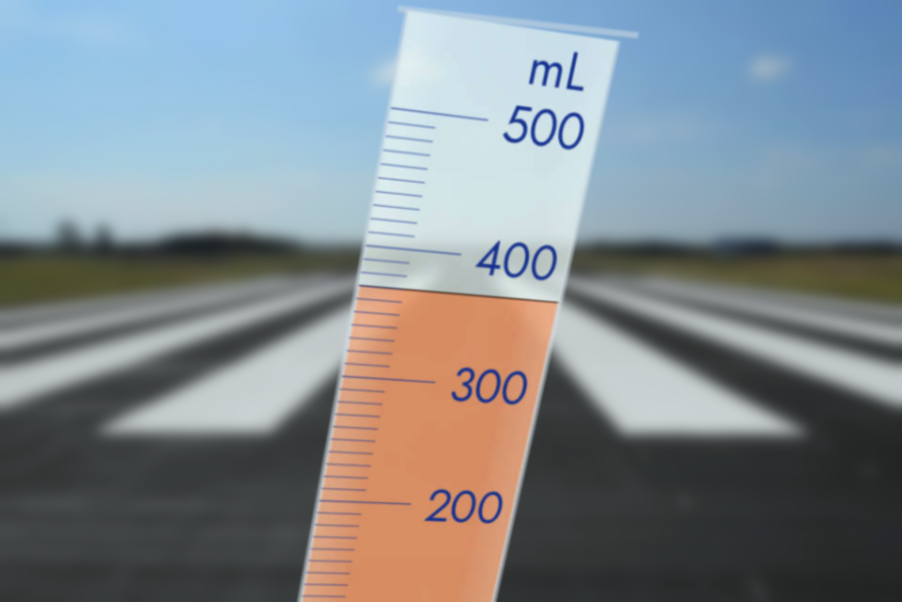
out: 370 mL
